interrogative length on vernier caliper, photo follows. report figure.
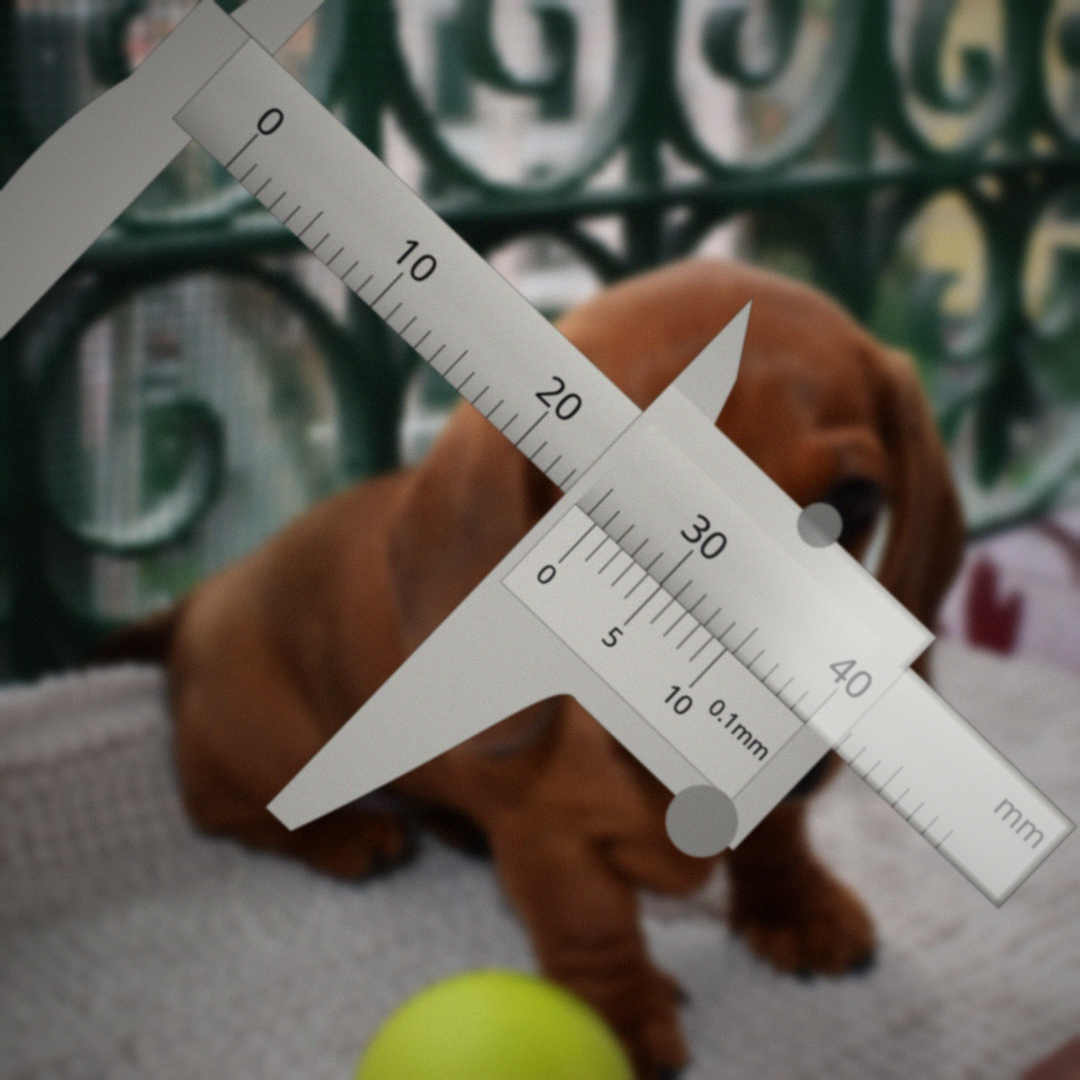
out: 25.6 mm
